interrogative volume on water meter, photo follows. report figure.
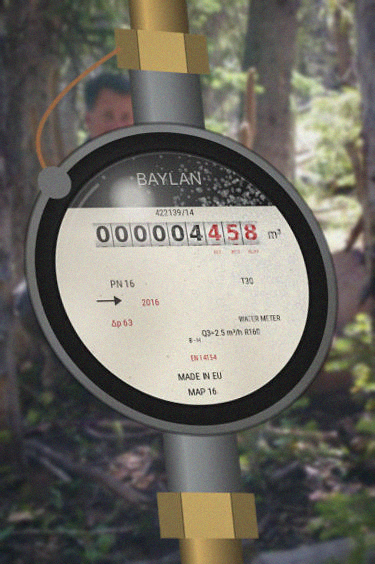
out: 4.458 m³
